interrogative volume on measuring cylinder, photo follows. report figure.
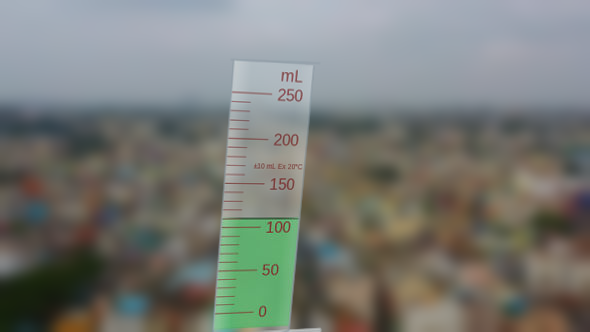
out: 110 mL
